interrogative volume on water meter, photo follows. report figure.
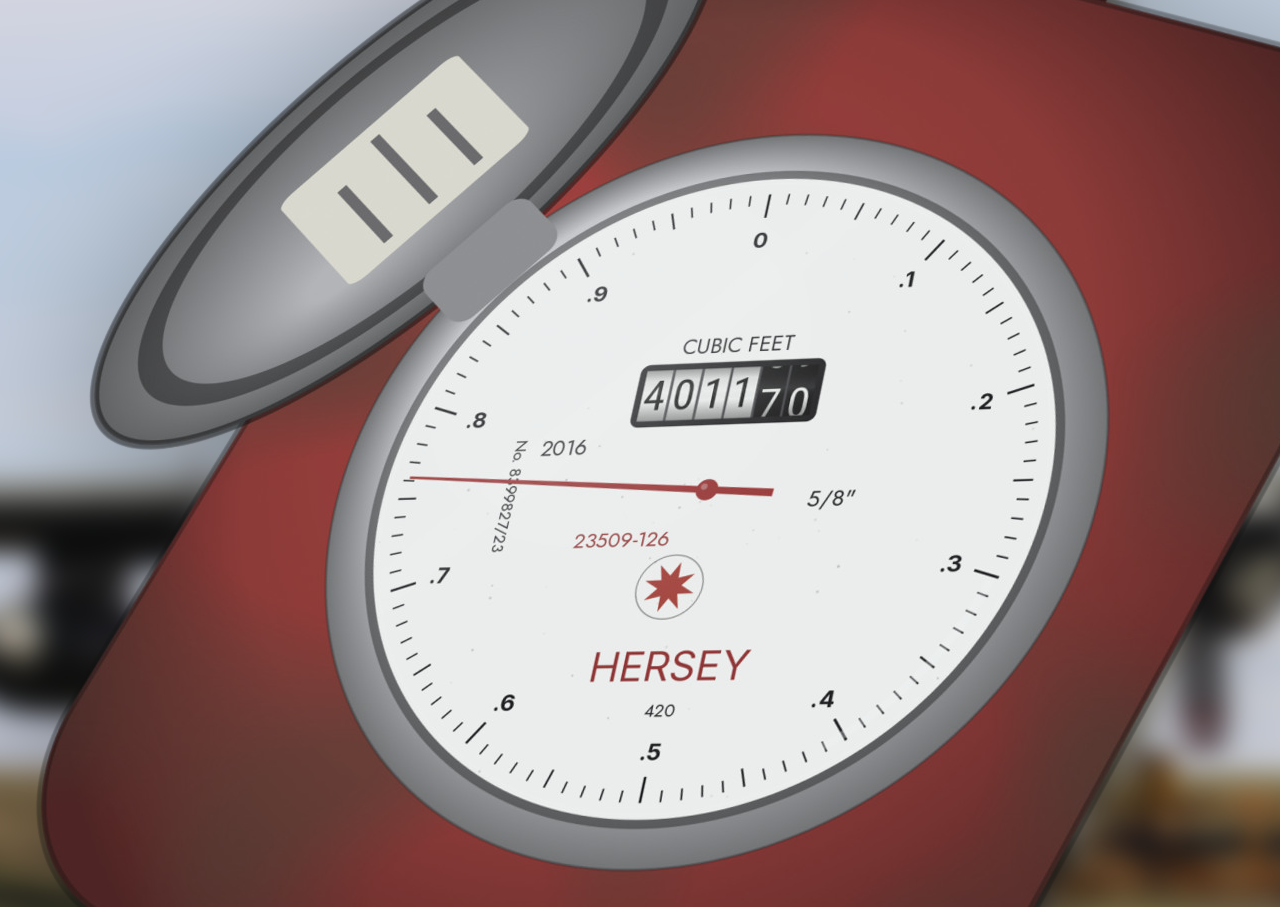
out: 401169.76 ft³
